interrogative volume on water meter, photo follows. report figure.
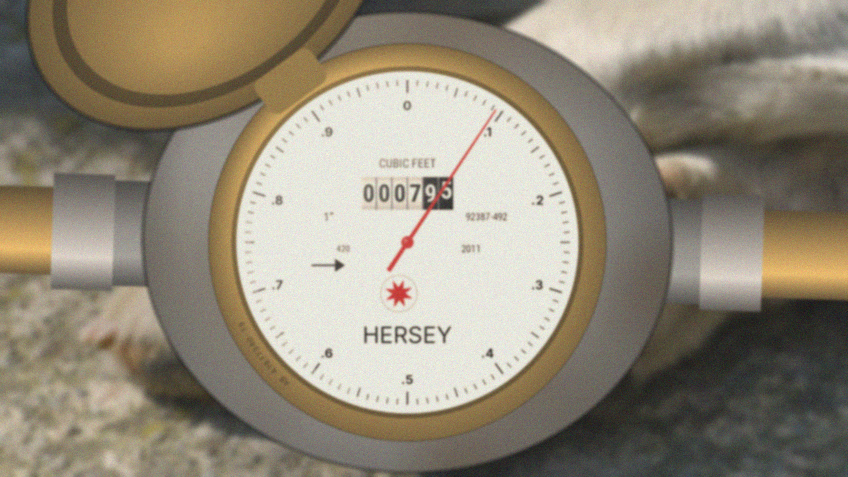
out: 795.09 ft³
